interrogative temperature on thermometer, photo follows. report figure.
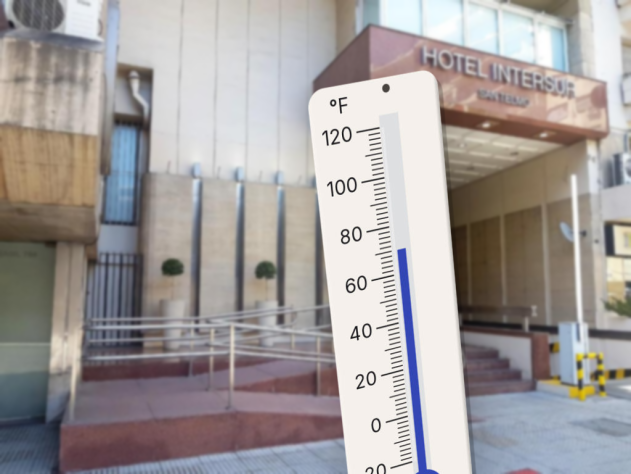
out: 70 °F
